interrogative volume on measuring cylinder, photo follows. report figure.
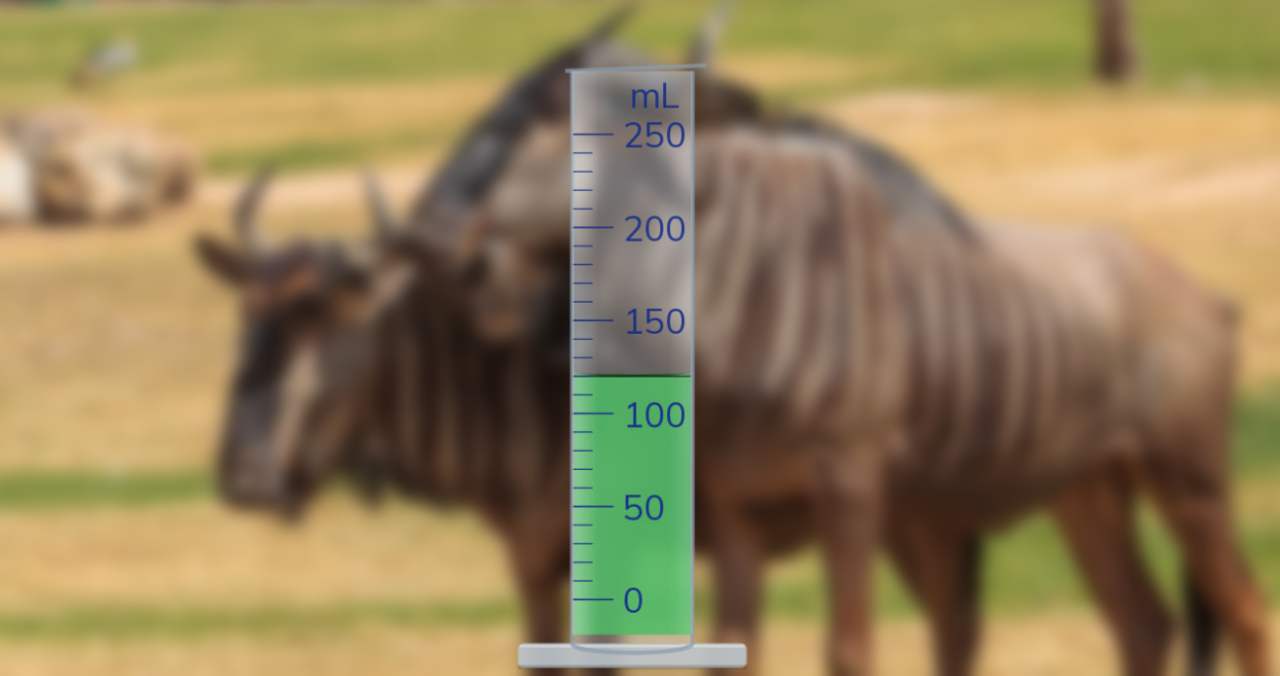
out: 120 mL
